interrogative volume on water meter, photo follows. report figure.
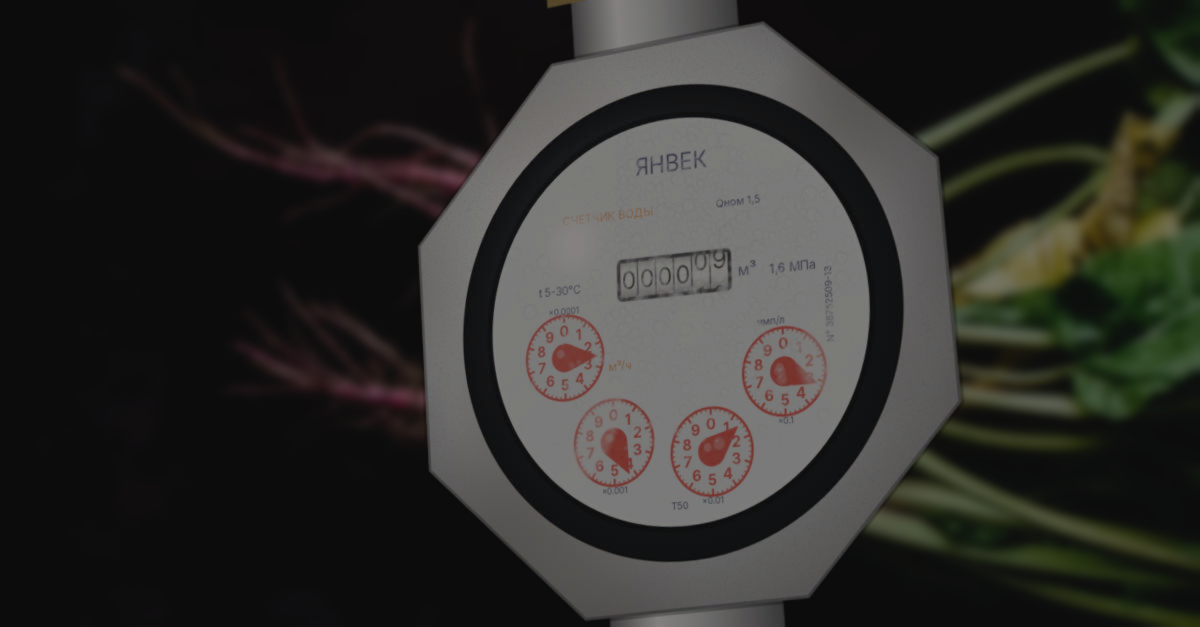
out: 9.3142 m³
